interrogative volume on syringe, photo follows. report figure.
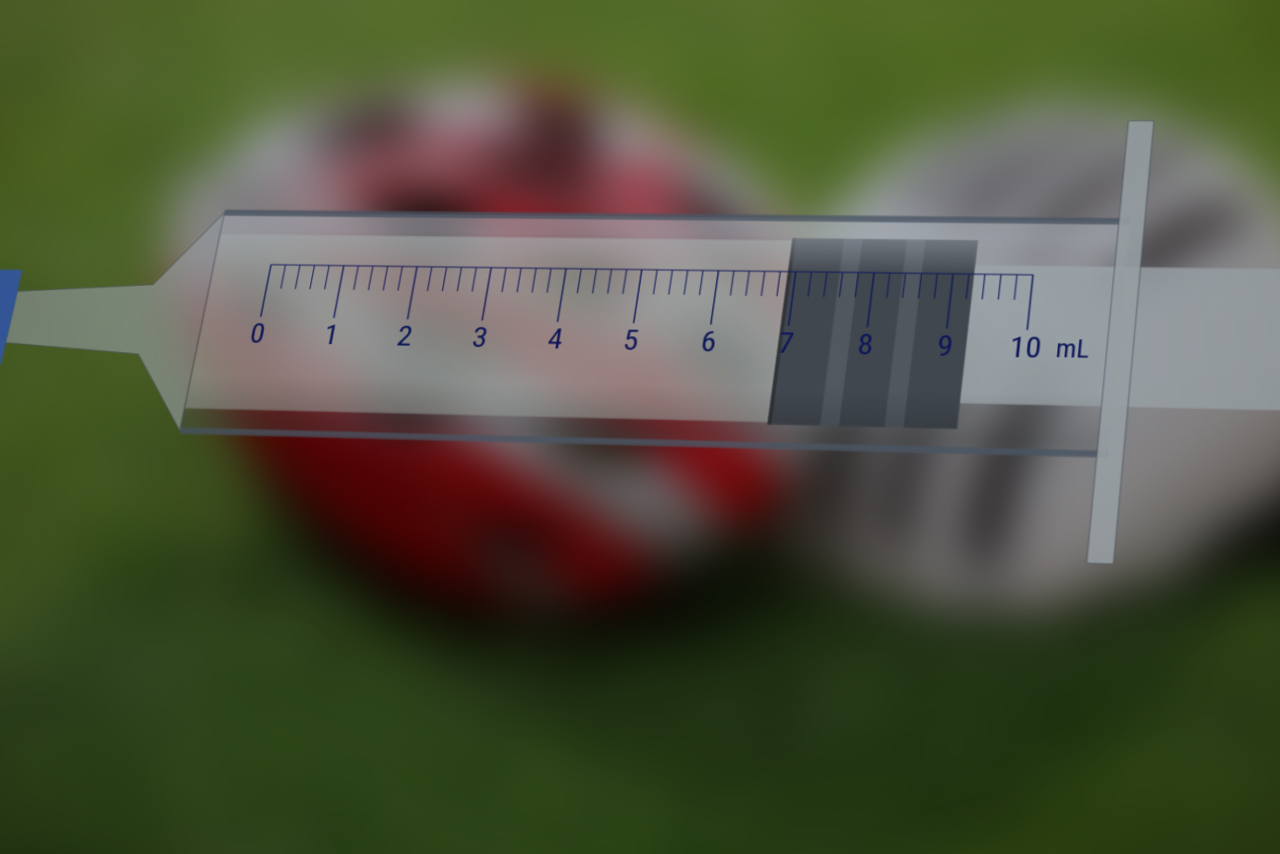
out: 6.9 mL
